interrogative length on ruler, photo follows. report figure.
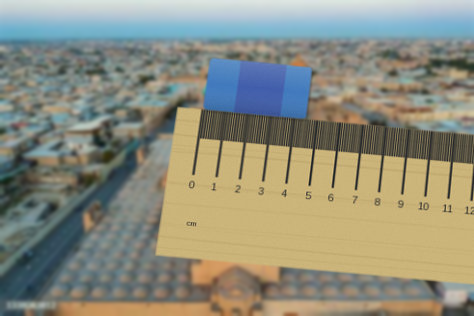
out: 4.5 cm
